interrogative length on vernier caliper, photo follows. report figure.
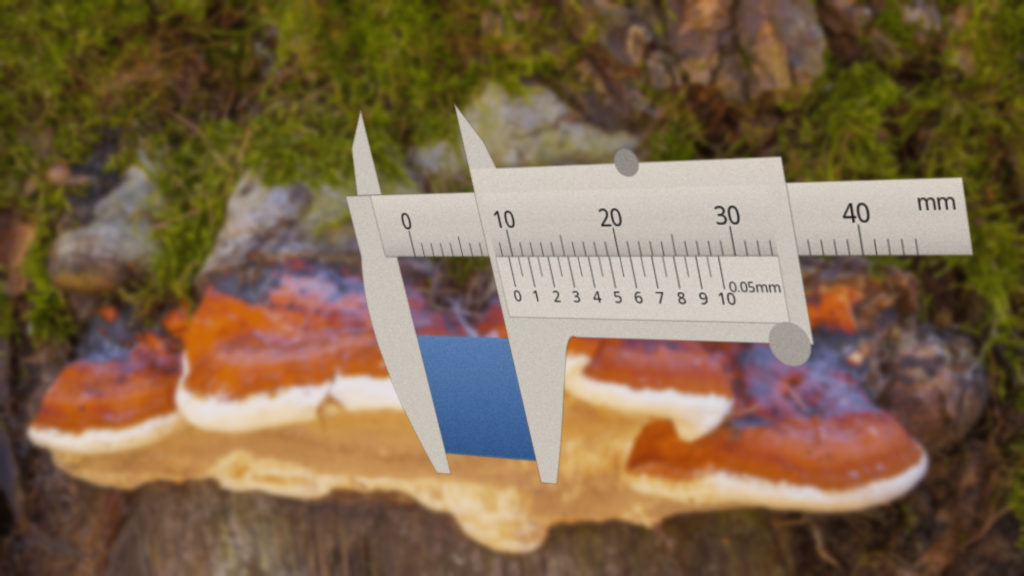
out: 9.6 mm
